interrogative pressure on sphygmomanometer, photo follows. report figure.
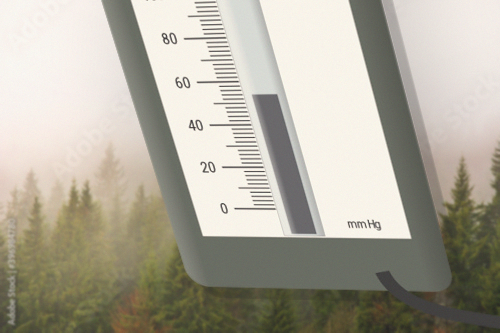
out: 54 mmHg
